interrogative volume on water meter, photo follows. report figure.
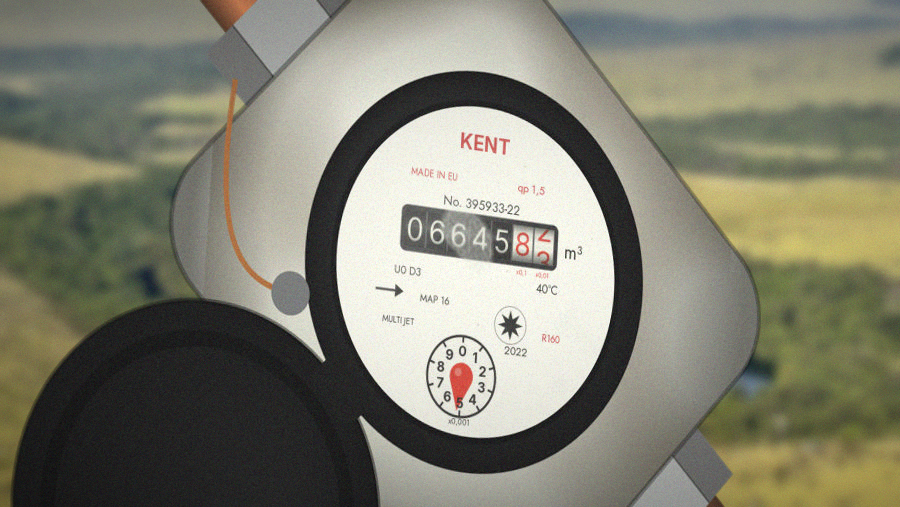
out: 6645.825 m³
